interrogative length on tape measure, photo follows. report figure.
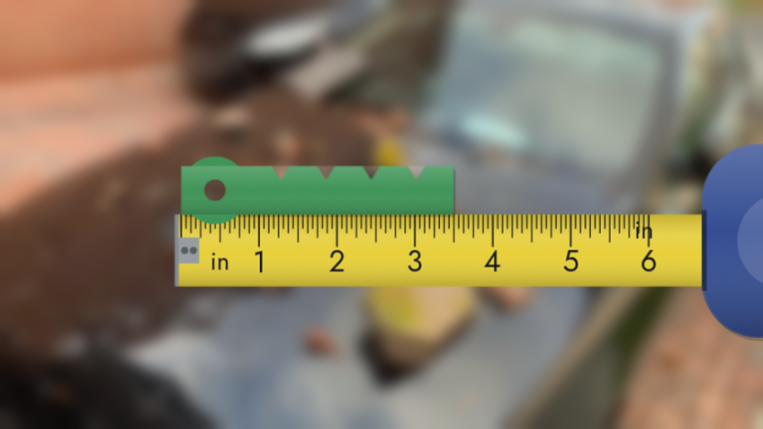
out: 3.5 in
